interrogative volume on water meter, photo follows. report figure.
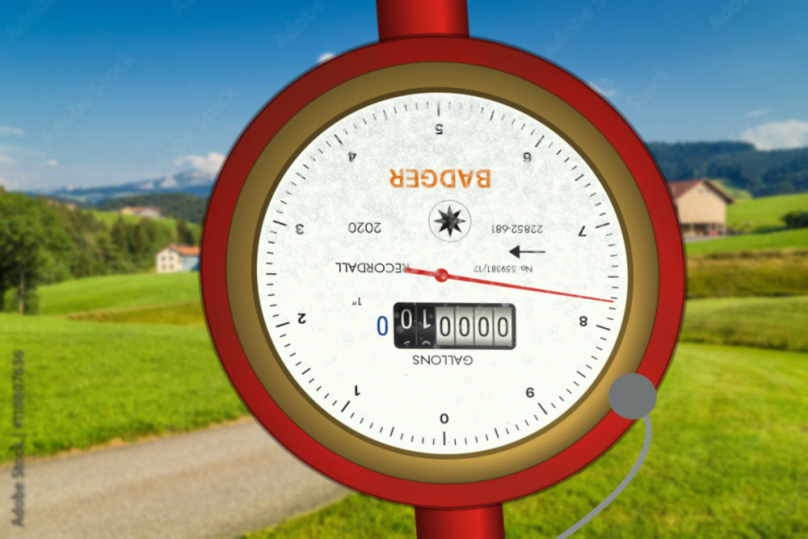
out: 97.7 gal
